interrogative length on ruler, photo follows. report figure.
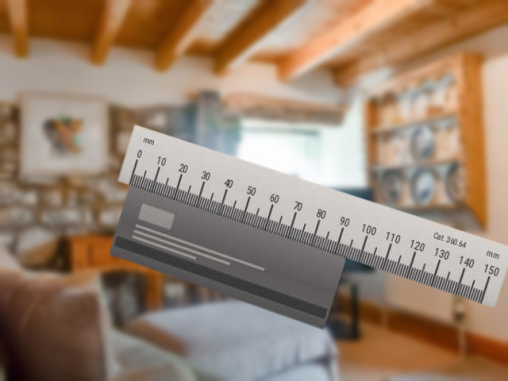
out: 95 mm
